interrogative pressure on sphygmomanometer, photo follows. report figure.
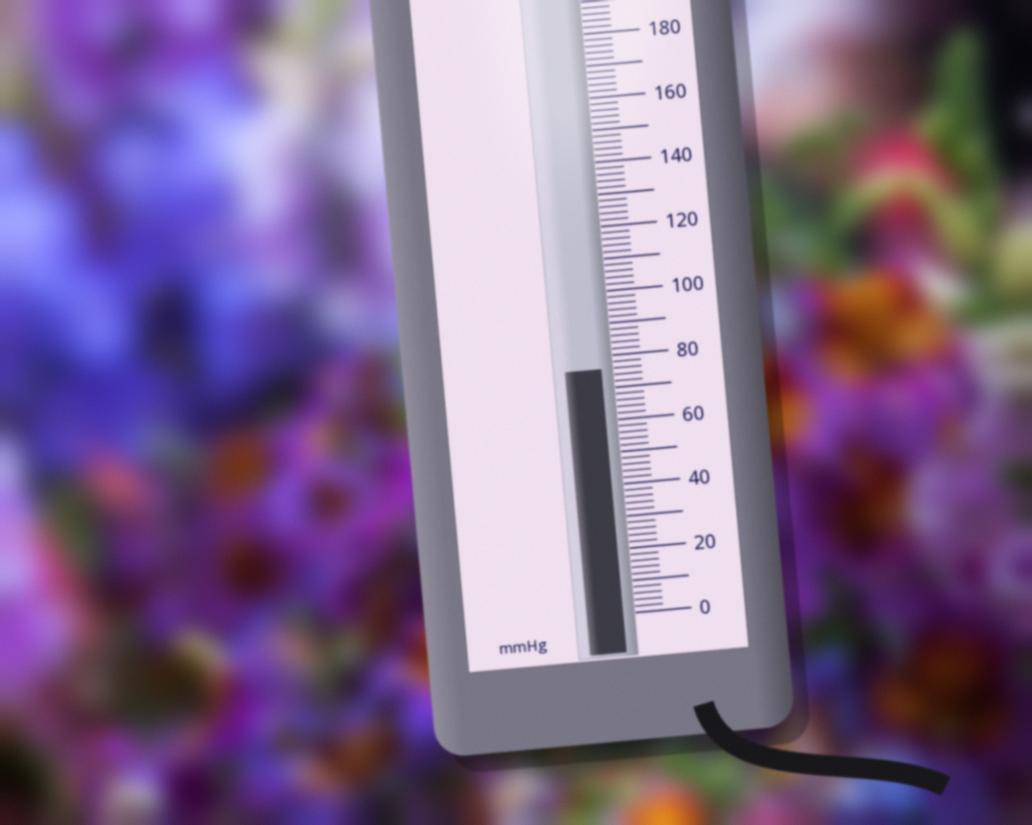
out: 76 mmHg
